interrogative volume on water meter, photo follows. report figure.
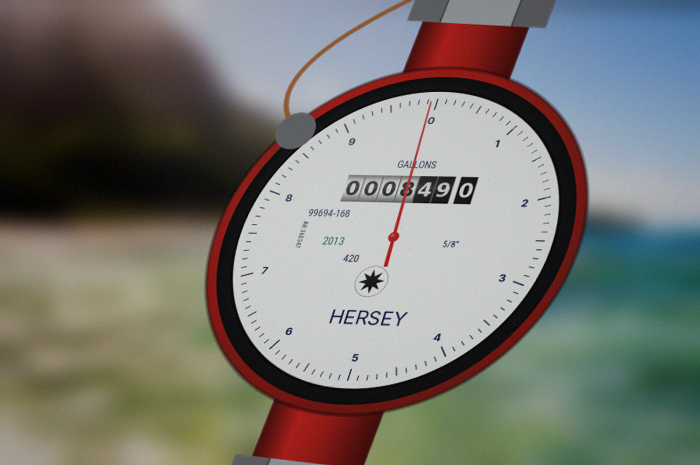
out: 8489.9 gal
